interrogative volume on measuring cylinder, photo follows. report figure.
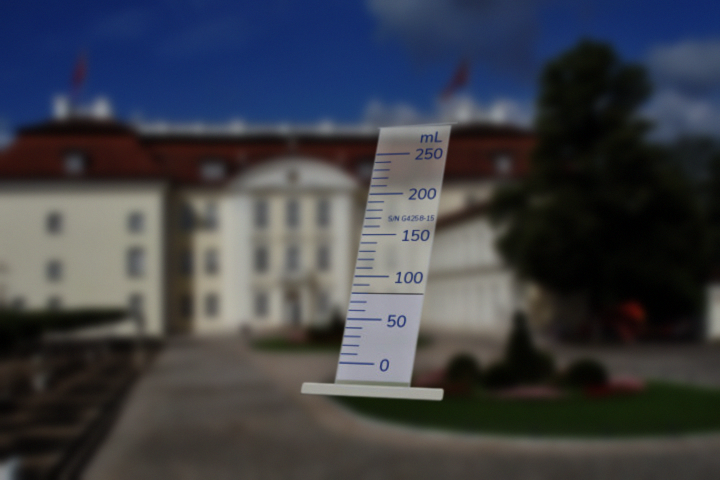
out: 80 mL
